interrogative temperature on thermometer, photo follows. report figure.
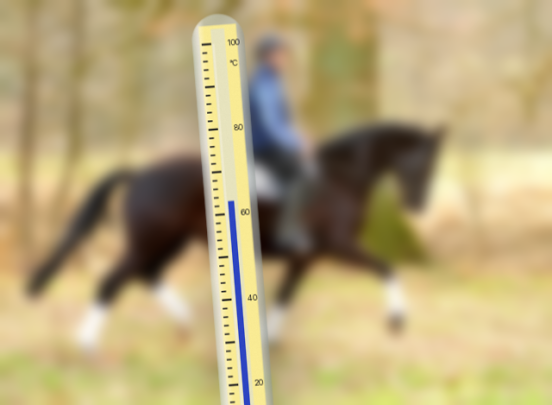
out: 63 °C
